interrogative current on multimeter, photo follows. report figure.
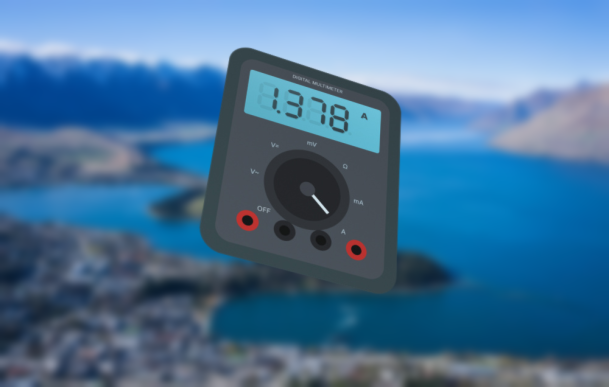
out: 1.378 A
